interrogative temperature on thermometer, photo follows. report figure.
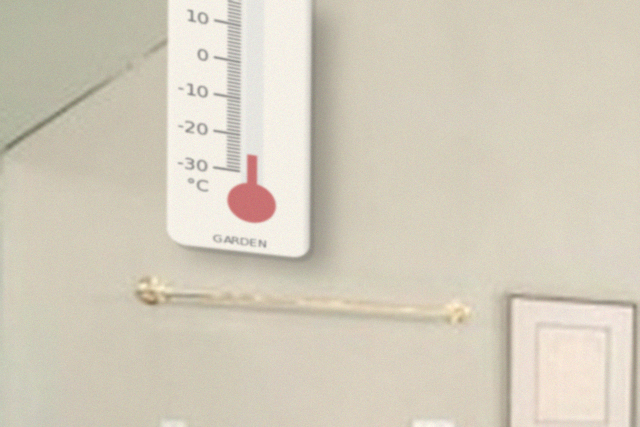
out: -25 °C
